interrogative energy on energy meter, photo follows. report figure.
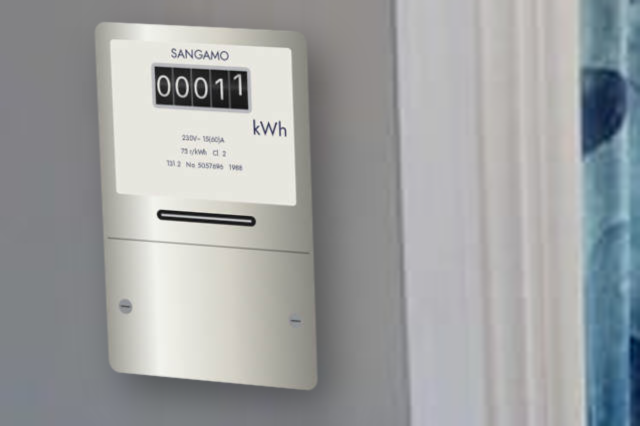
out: 11 kWh
